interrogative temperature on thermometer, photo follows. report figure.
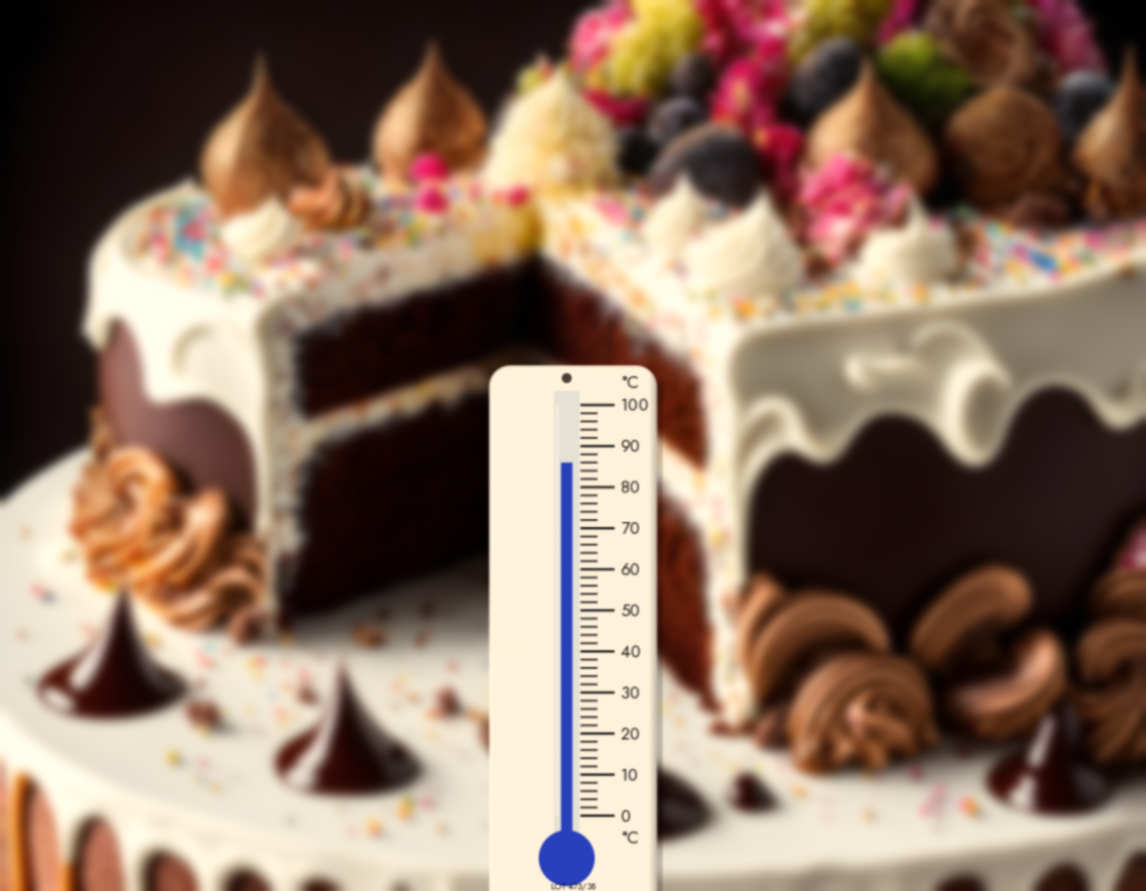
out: 86 °C
